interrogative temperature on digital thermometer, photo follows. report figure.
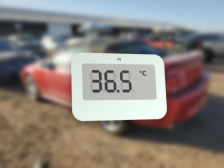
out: 36.5 °C
